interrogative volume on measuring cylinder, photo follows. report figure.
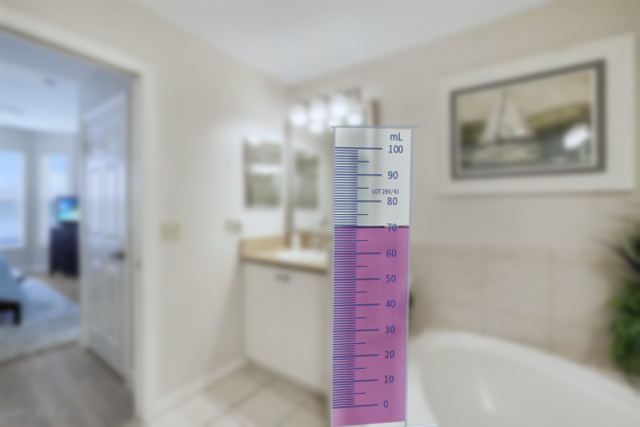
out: 70 mL
